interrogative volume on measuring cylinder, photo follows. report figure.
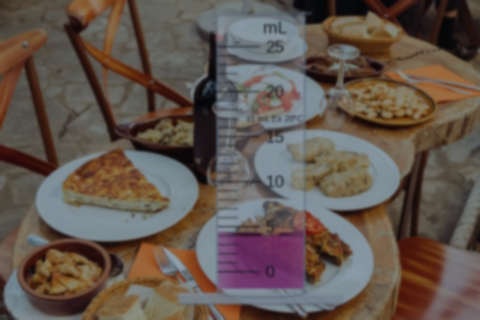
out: 4 mL
